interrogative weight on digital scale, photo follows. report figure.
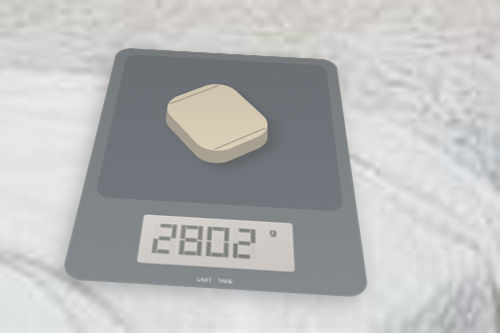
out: 2802 g
